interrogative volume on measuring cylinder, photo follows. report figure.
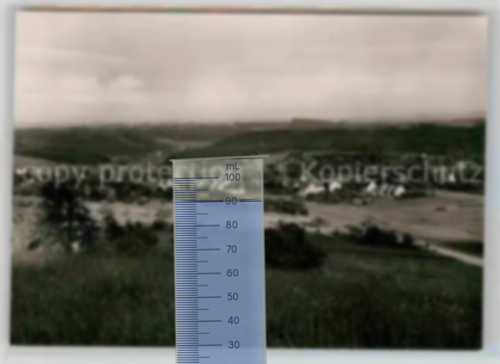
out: 90 mL
